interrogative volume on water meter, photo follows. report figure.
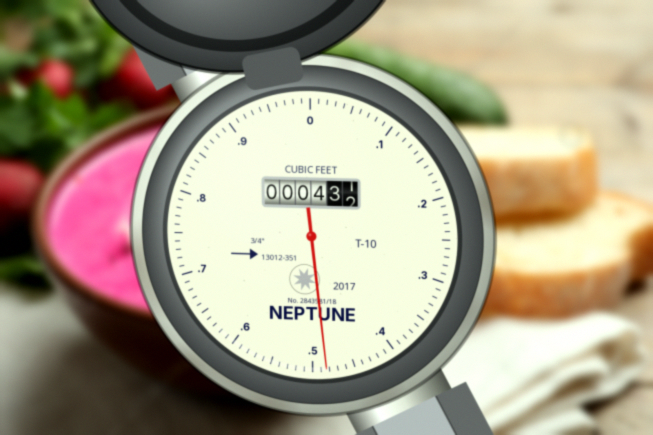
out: 431.48 ft³
